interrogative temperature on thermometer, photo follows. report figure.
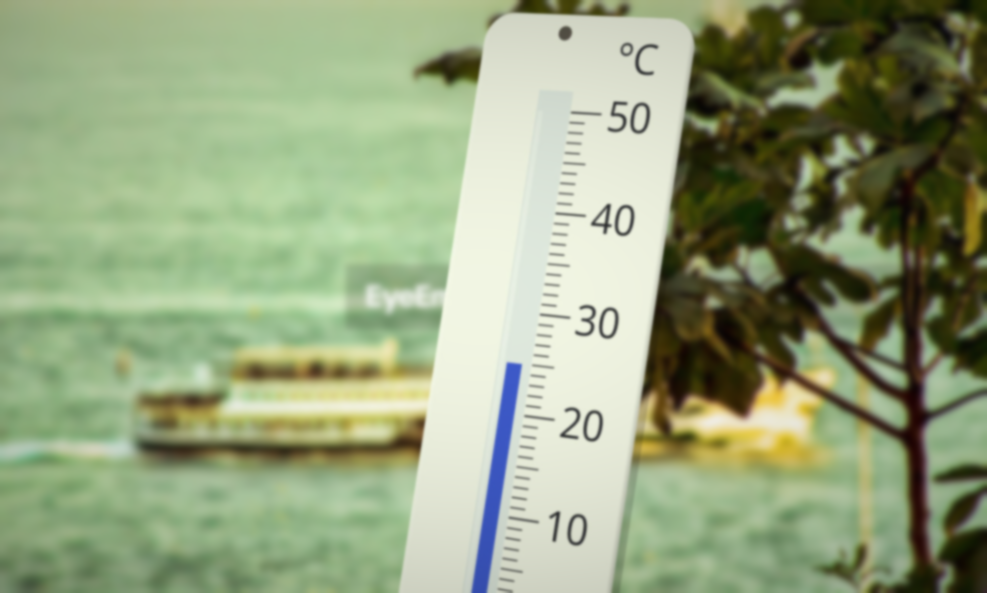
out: 25 °C
